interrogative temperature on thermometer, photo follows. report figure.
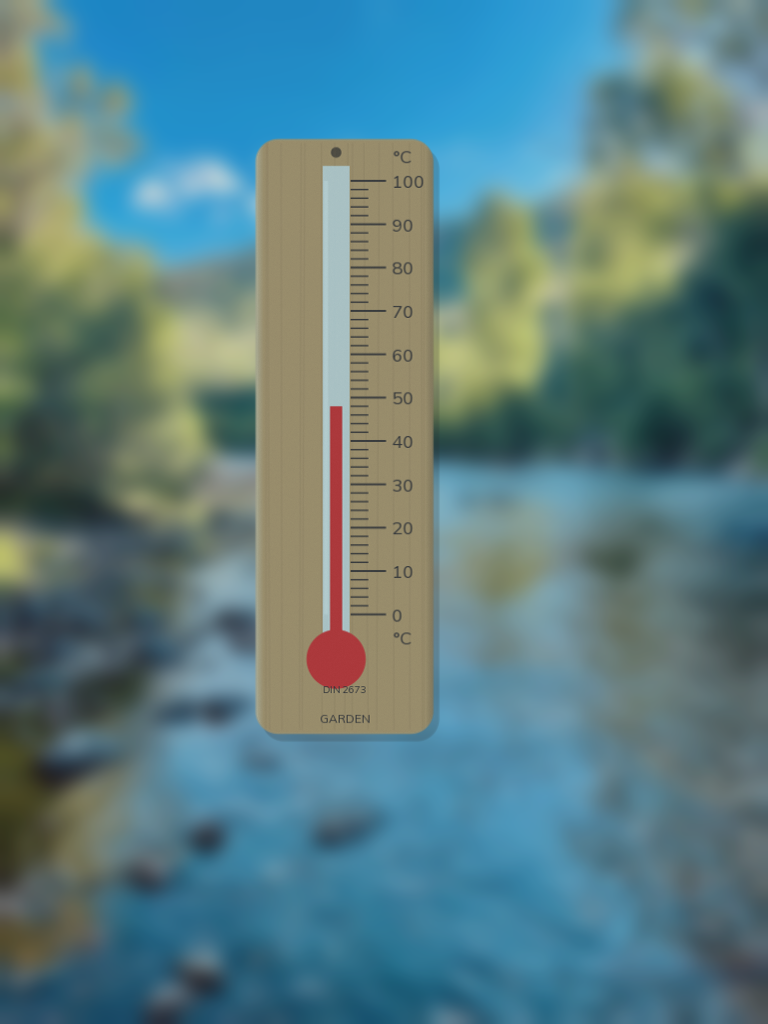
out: 48 °C
